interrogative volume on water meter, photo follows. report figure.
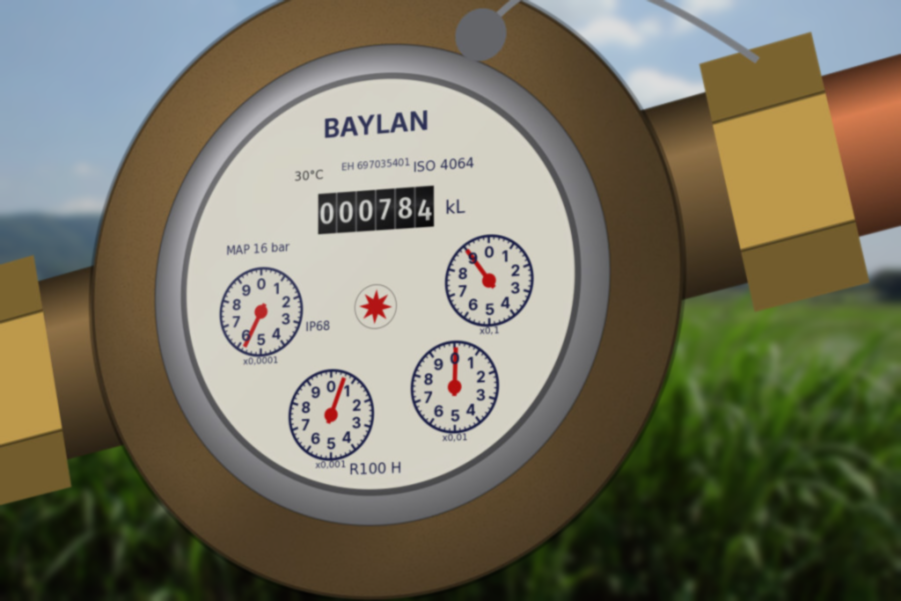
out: 783.9005 kL
